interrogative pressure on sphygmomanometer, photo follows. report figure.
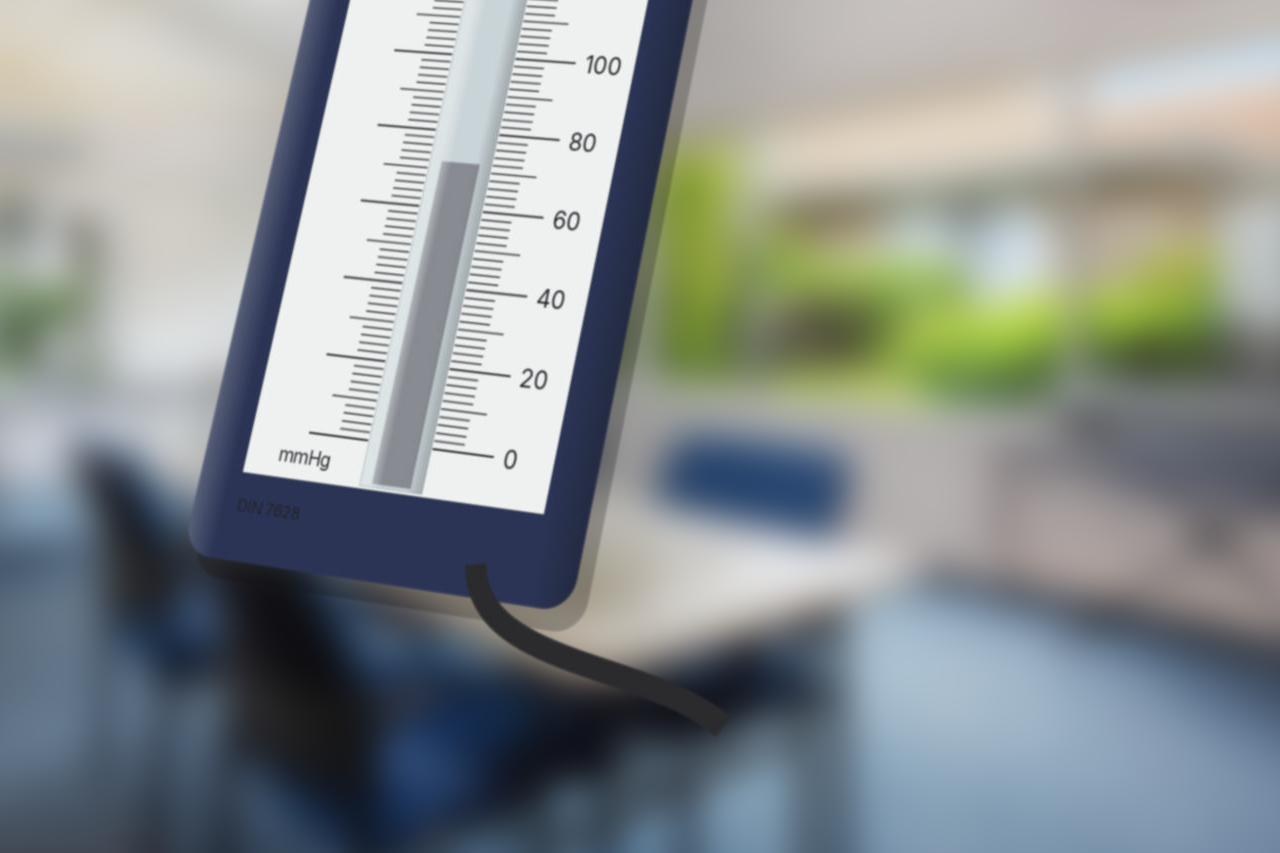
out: 72 mmHg
